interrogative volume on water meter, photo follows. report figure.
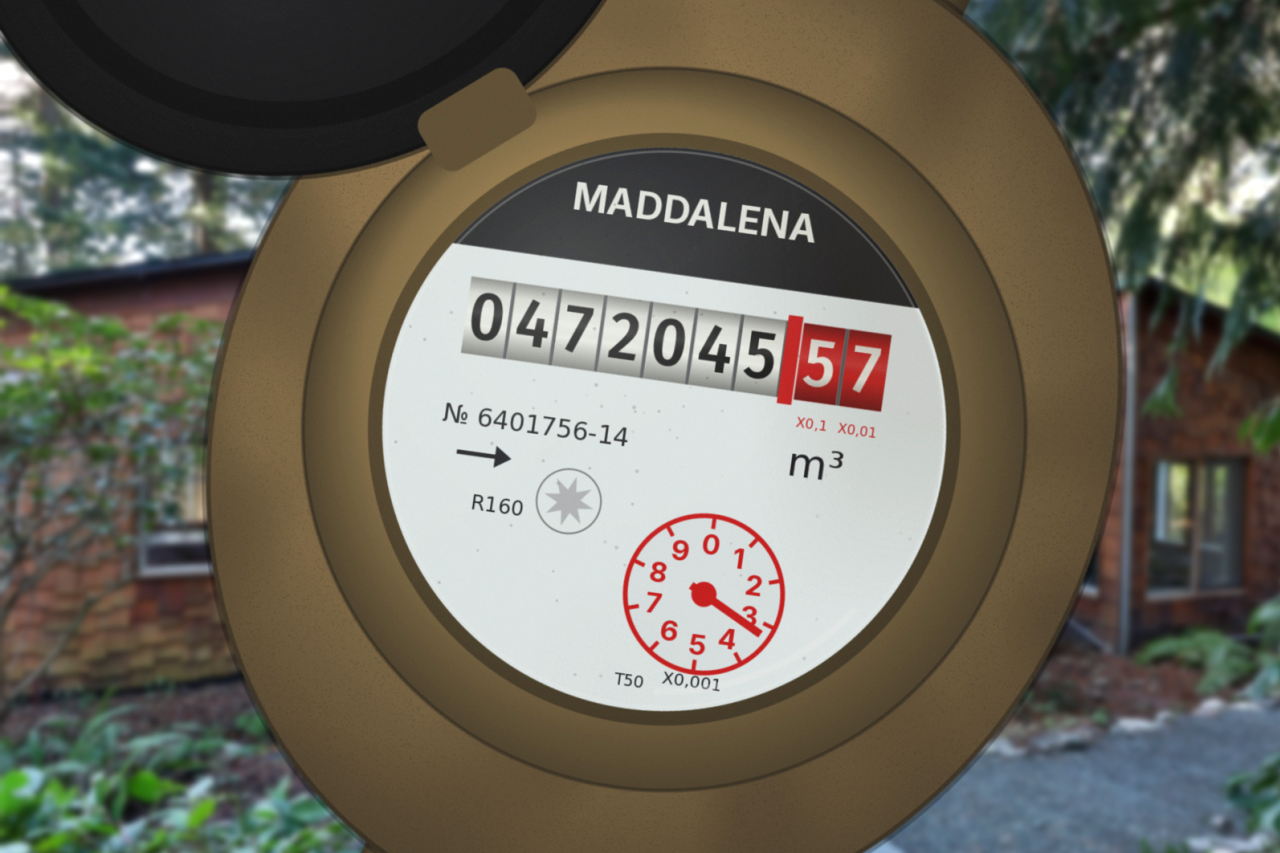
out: 472045.573 m³
